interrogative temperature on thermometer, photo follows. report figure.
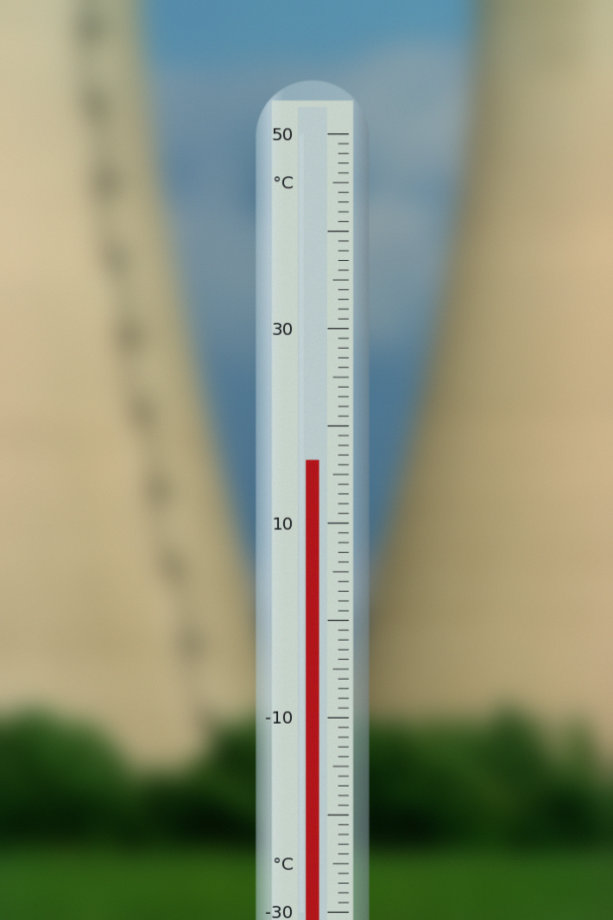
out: 16.5 °C
